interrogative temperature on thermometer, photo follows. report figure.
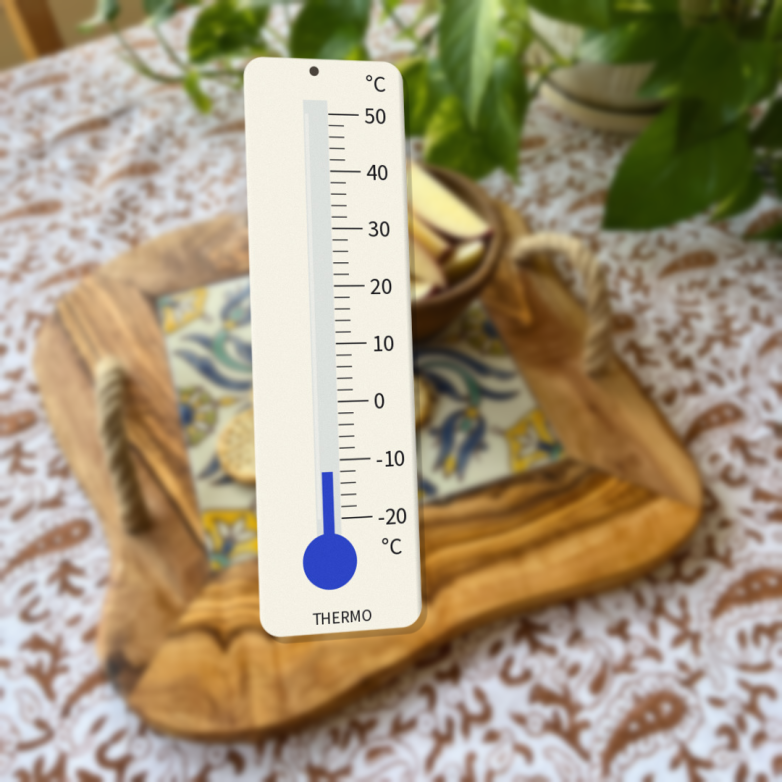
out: -12 °C
